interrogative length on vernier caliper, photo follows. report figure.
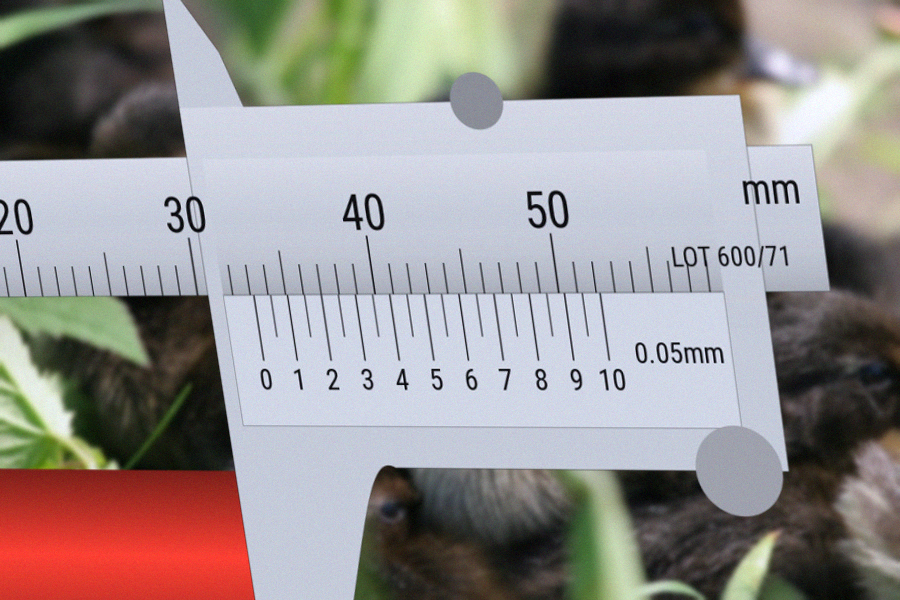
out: 33.2 mm
